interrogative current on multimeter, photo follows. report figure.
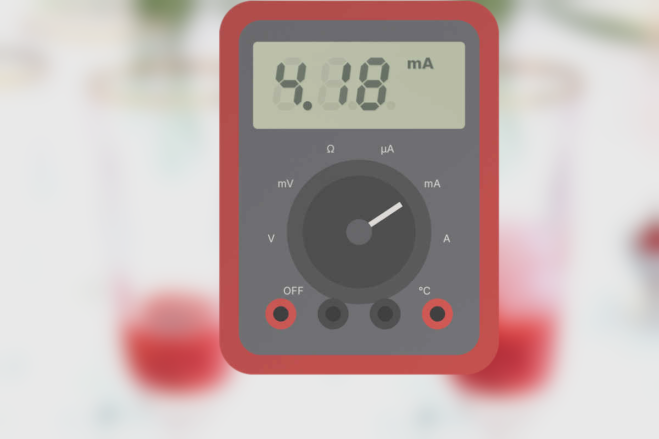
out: 4.18 mA
